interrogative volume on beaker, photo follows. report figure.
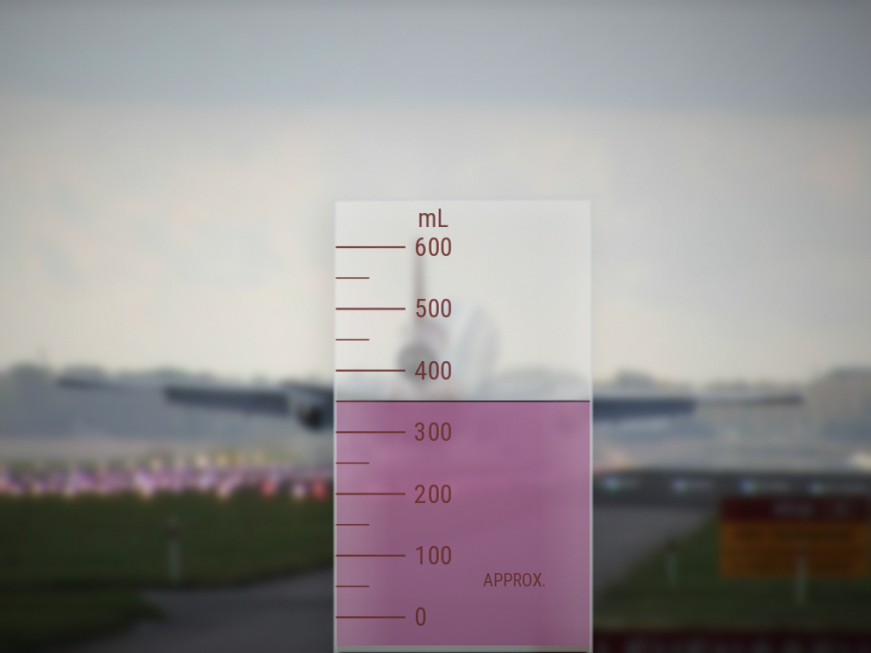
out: 350 mL
